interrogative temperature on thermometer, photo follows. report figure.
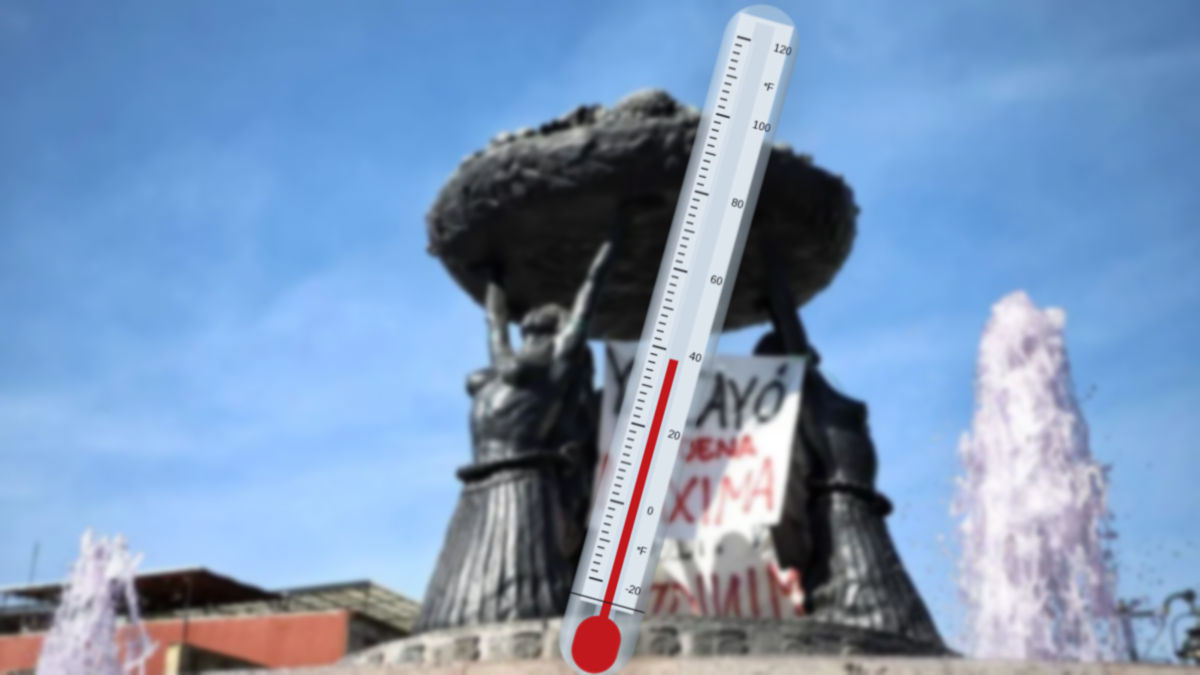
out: 38 °F
